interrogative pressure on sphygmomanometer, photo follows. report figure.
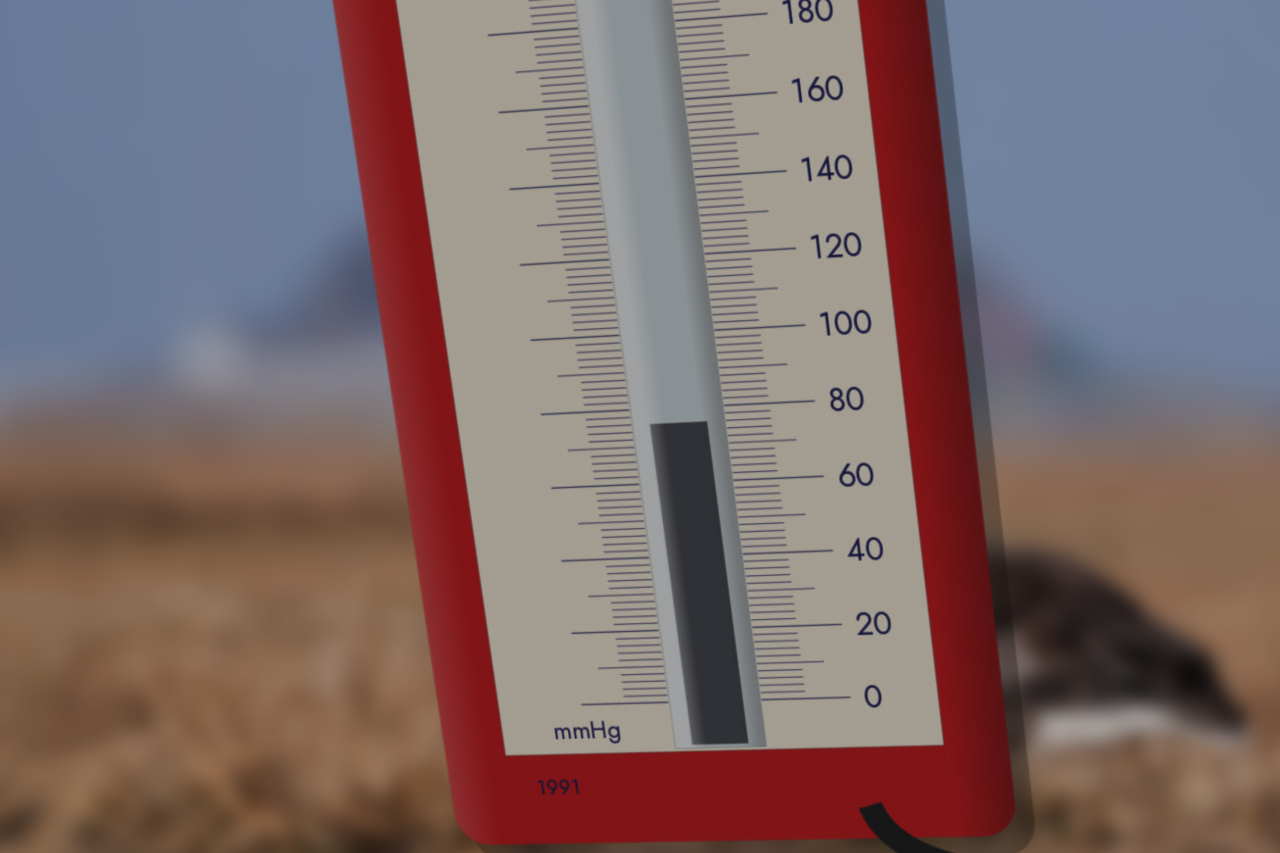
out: 76 mmHg
